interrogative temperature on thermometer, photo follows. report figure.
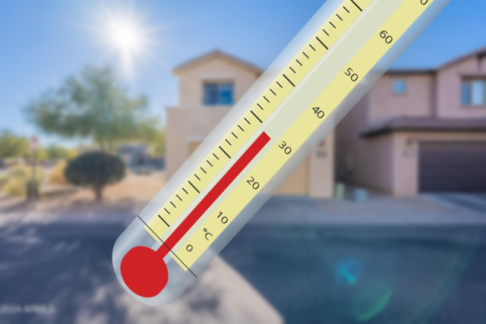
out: 29 °C
